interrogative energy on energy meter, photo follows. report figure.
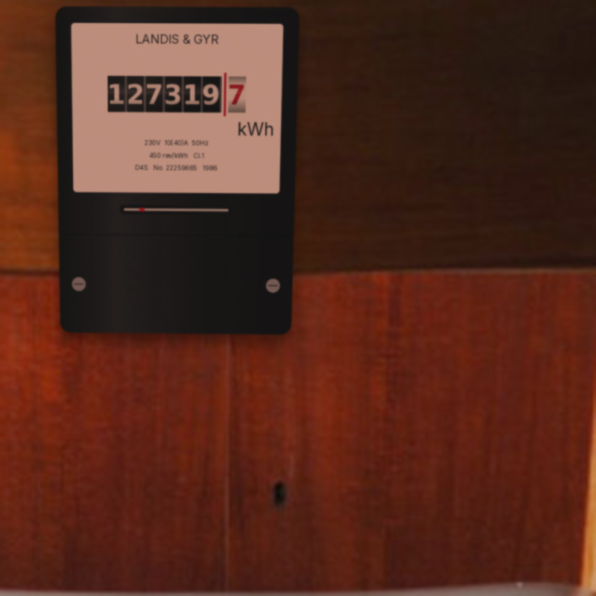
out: 127319.7 kWh
